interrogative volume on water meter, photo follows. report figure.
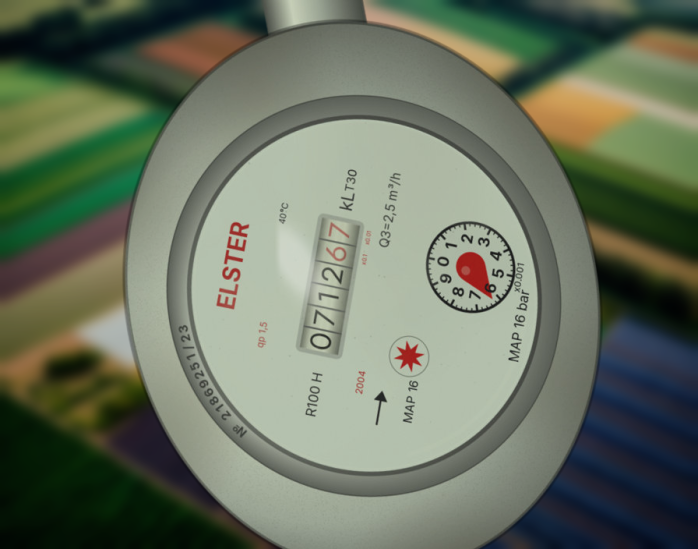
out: 712.676 kL
